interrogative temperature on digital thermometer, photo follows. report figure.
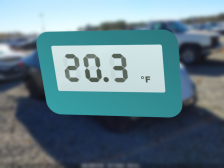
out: 20.3 °F
